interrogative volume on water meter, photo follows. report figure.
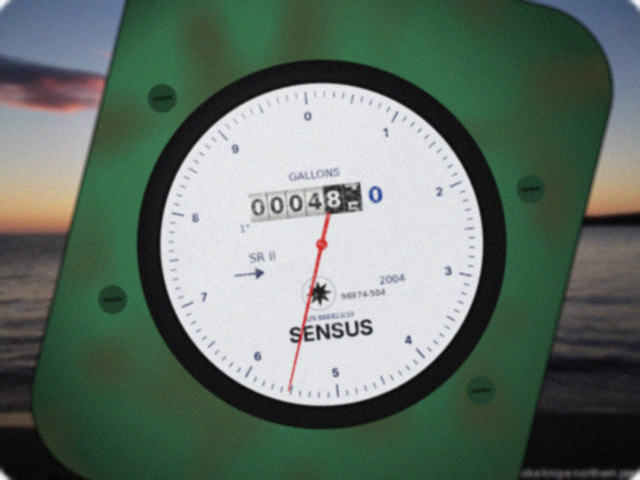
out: 4845.5 gal
